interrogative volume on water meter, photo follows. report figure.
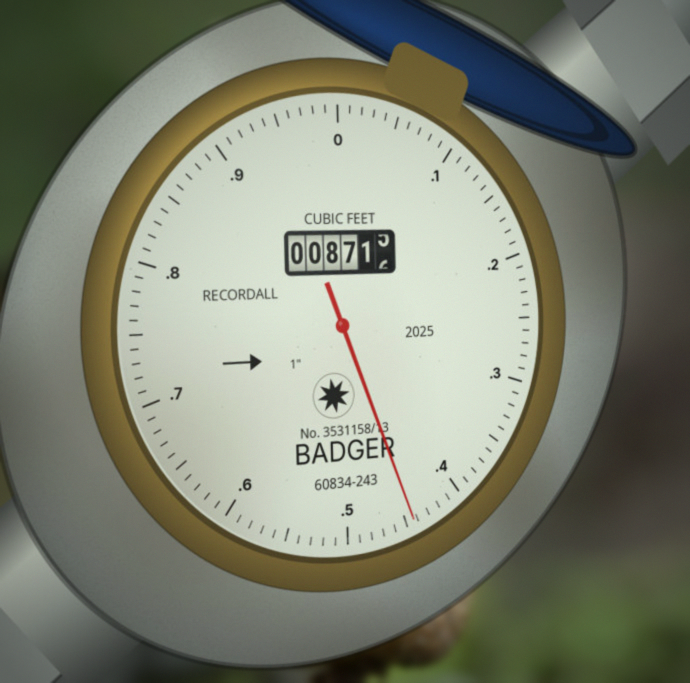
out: 8715.44 ft³
